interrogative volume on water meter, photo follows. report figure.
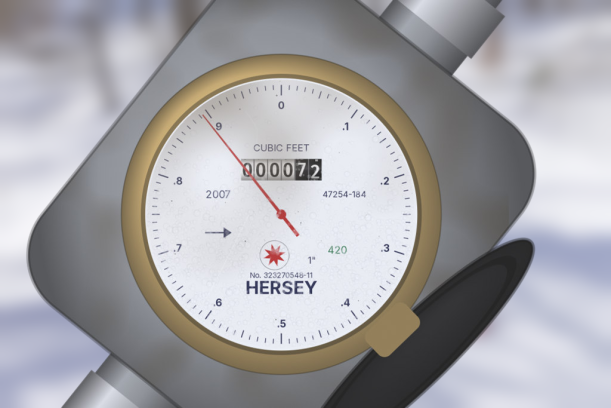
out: 71.89 ft³
